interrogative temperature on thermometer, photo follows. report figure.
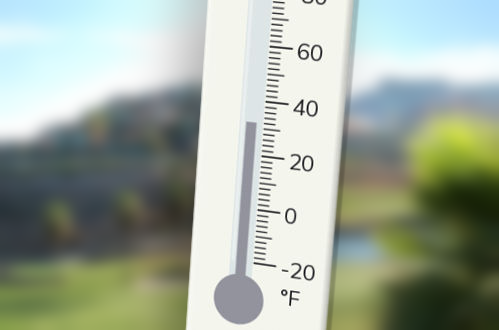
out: 32 °F
